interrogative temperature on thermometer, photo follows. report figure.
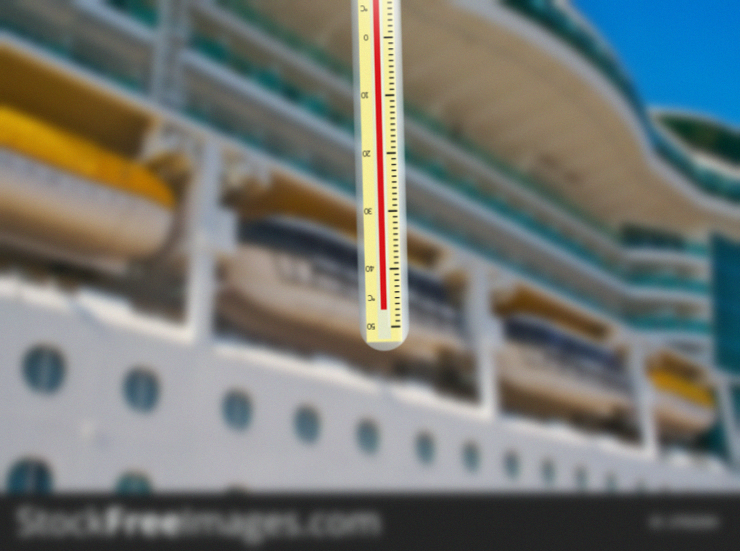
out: 47 °C
